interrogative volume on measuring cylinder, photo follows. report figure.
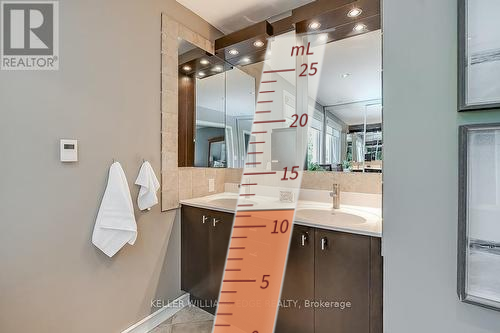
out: 11.5 mL
